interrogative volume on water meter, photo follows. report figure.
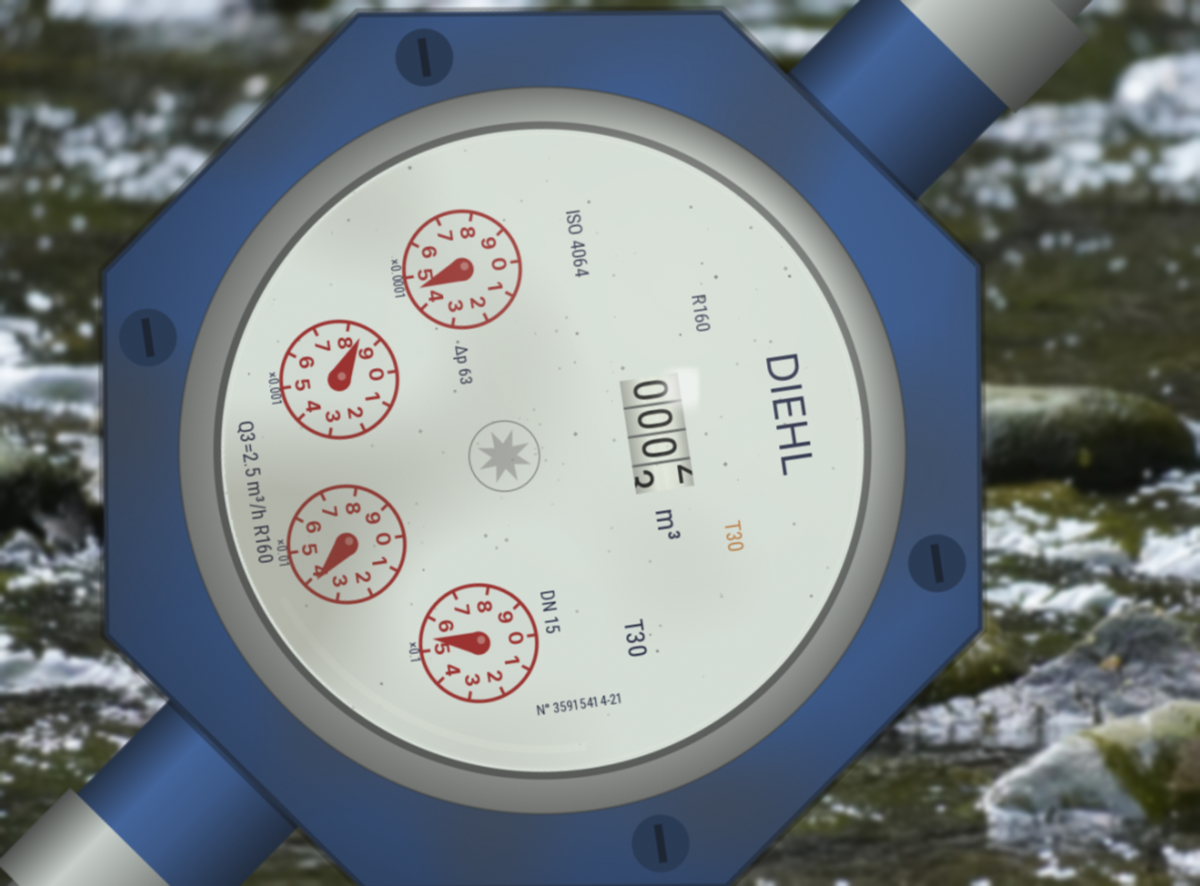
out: 2.5384 m³
